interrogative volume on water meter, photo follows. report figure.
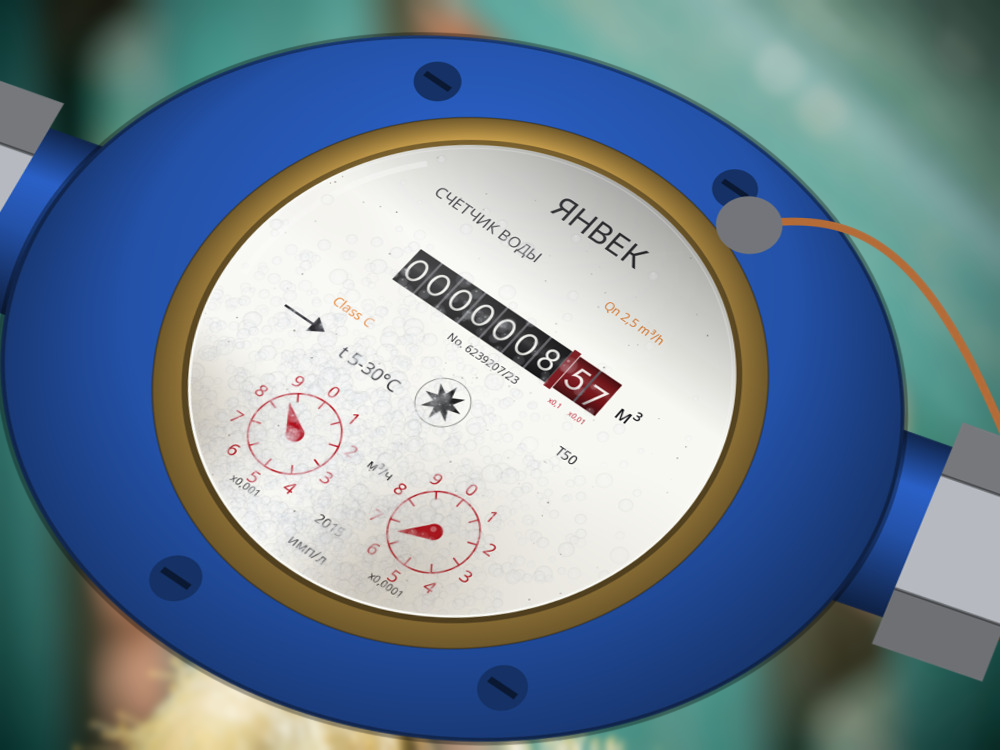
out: 8.5686 m³
